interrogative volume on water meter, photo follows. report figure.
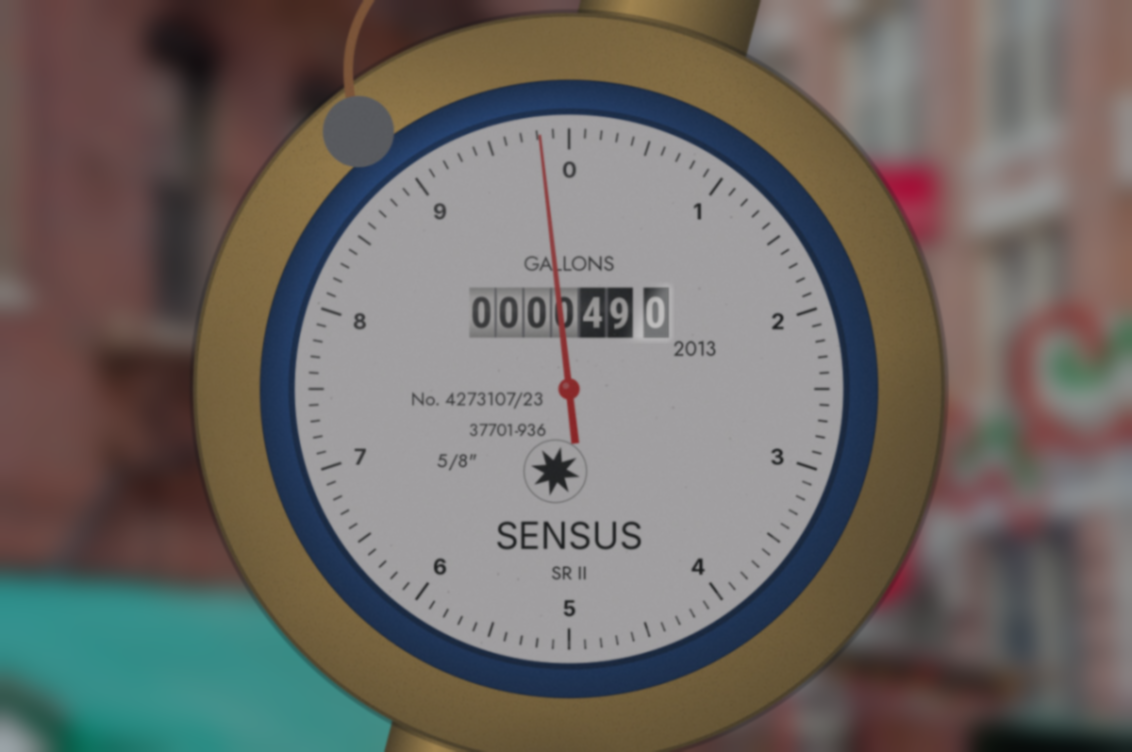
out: 489.8 gal
